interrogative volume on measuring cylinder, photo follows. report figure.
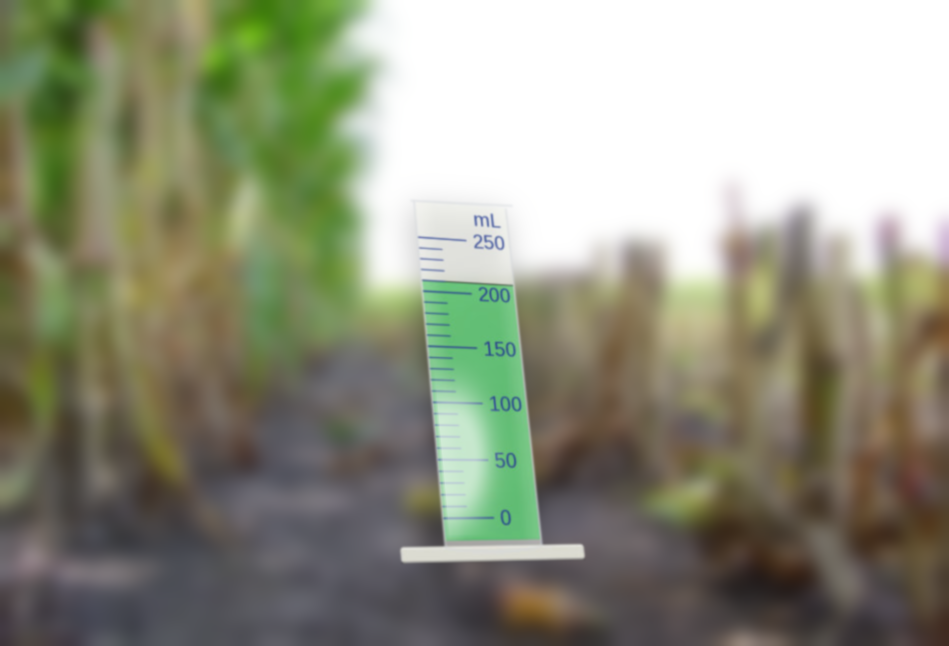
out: 210 mL
